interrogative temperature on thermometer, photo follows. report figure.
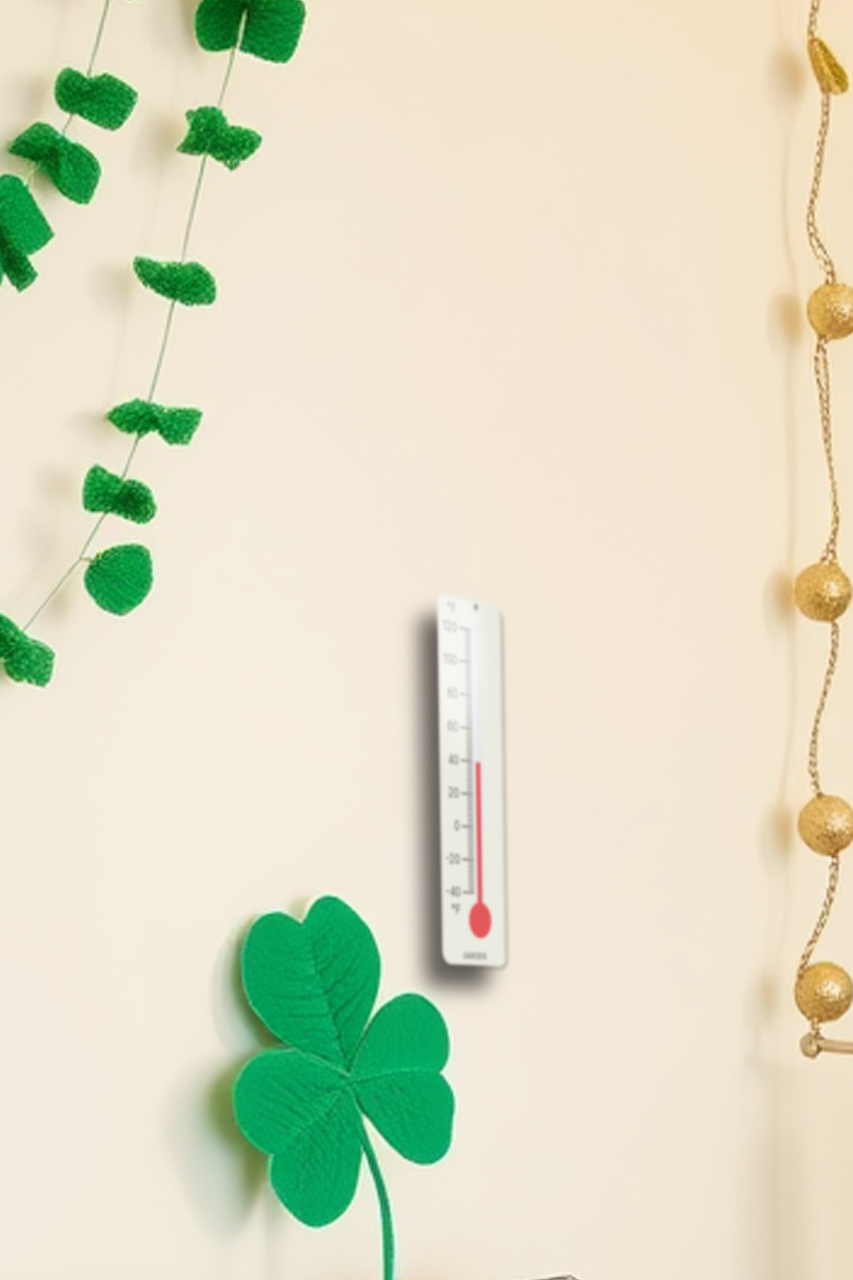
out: 40 °F
